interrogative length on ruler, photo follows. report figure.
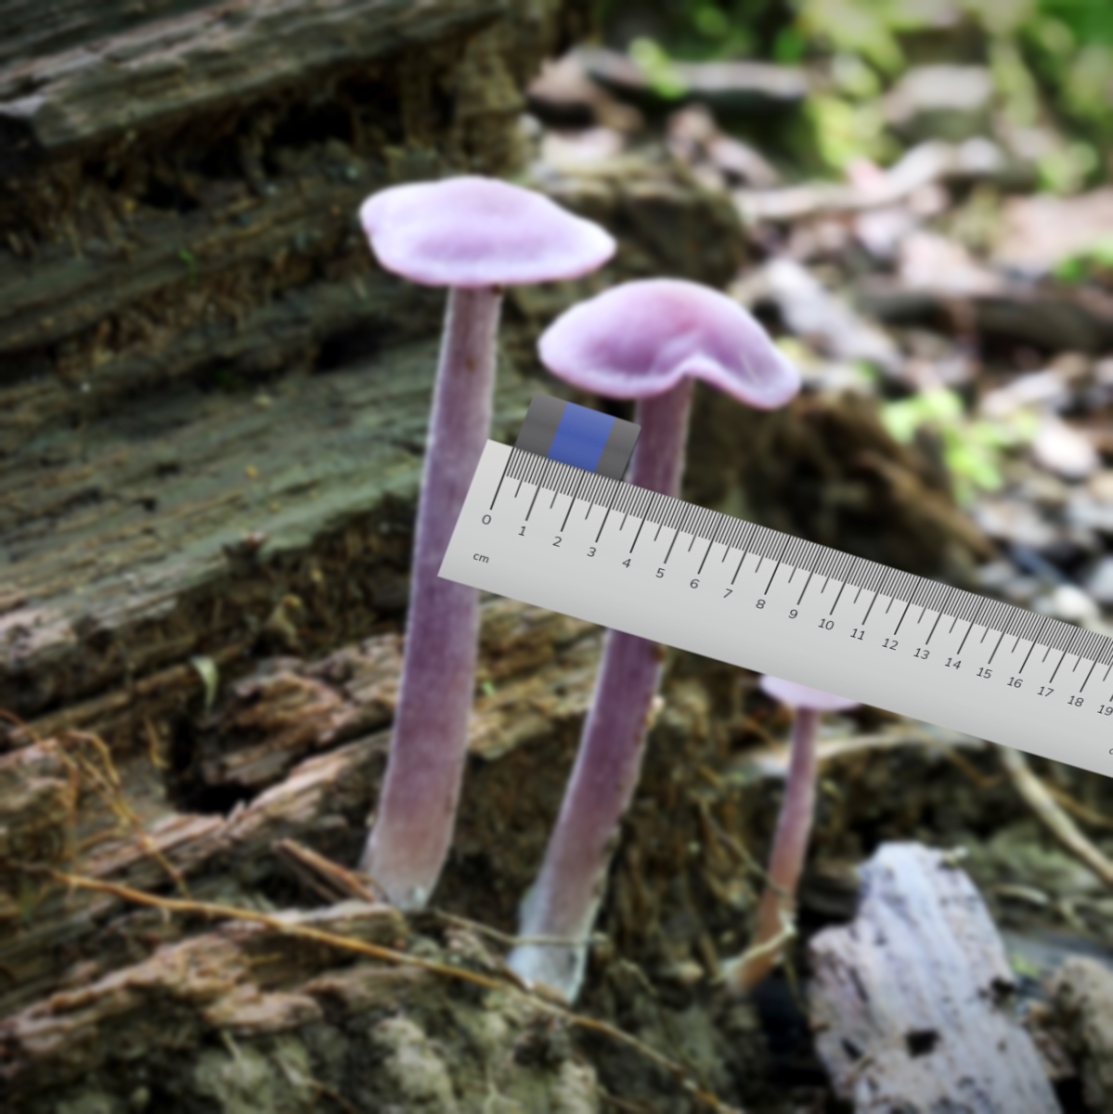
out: 3 cm
